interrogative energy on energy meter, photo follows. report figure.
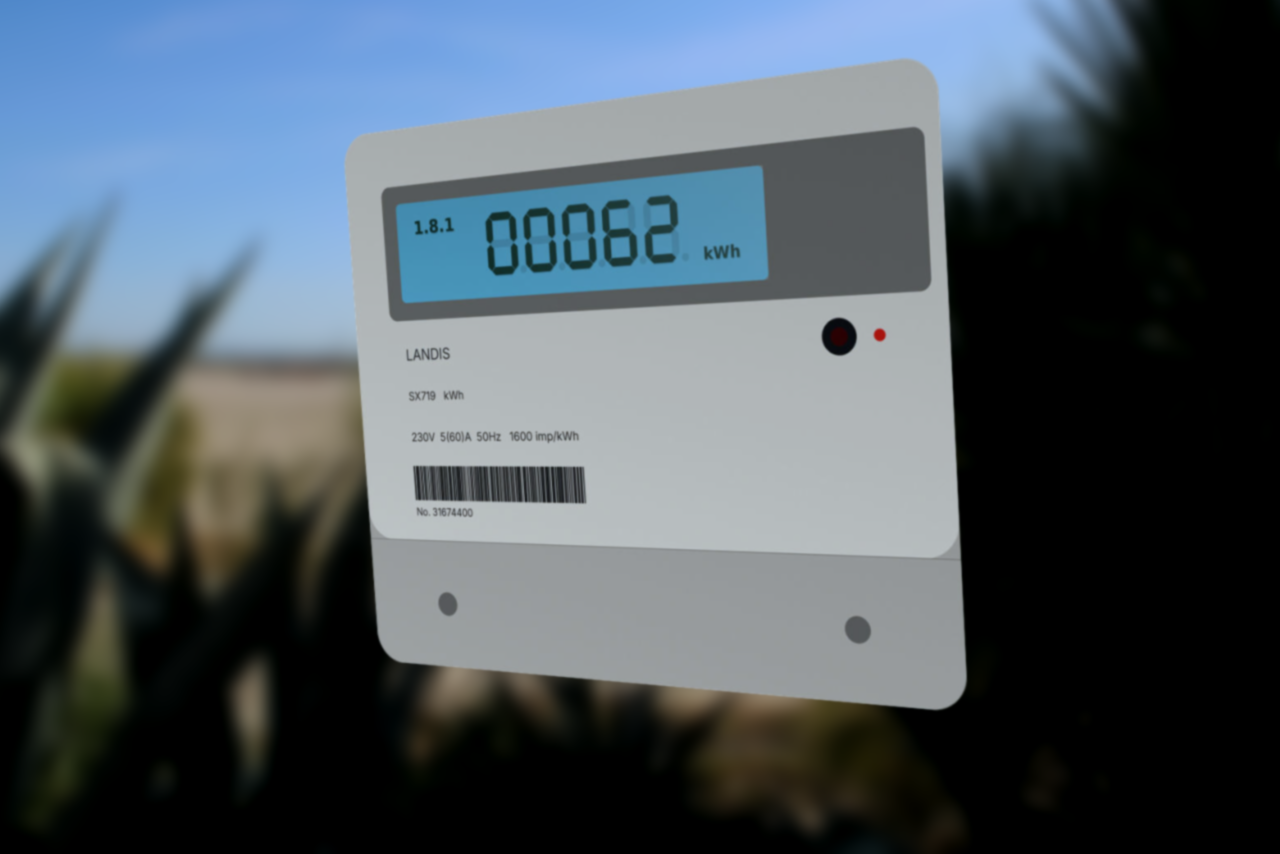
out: 62 kWh
